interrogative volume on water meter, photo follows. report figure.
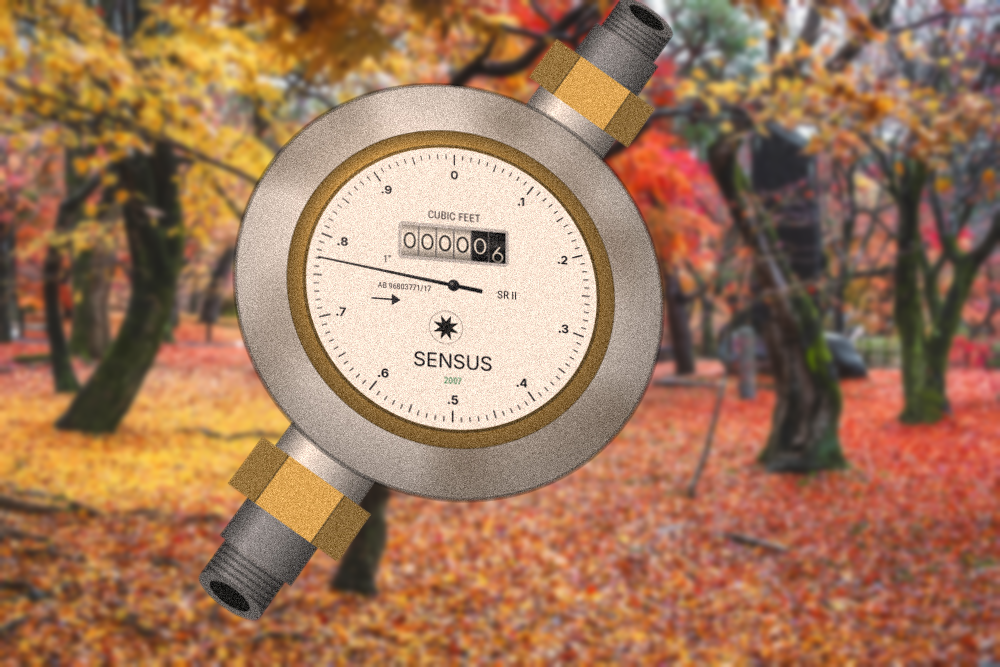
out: 5.77 ft³
